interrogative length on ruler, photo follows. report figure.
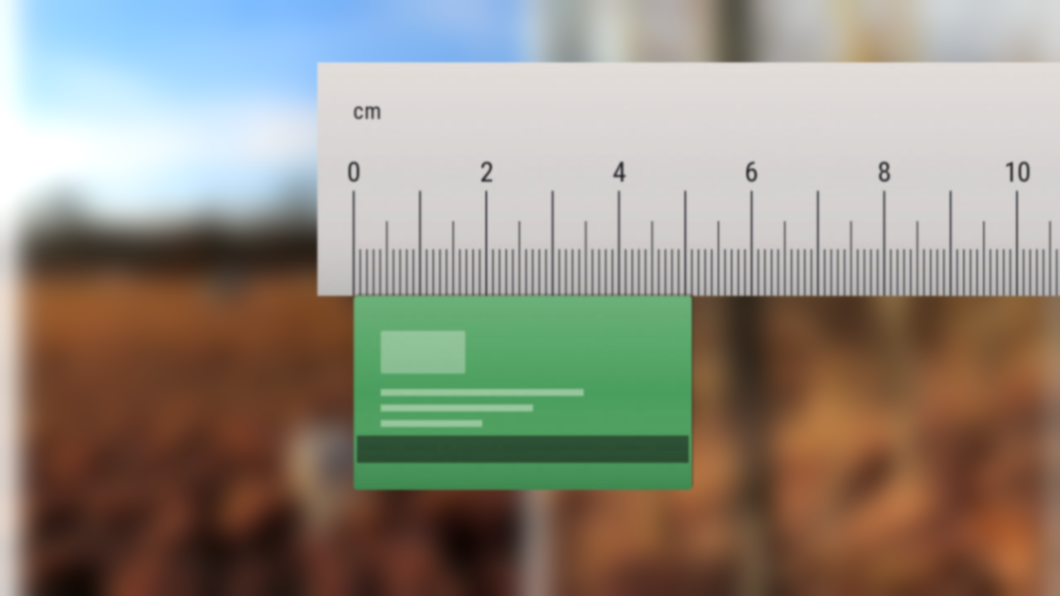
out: 5.1 cm
